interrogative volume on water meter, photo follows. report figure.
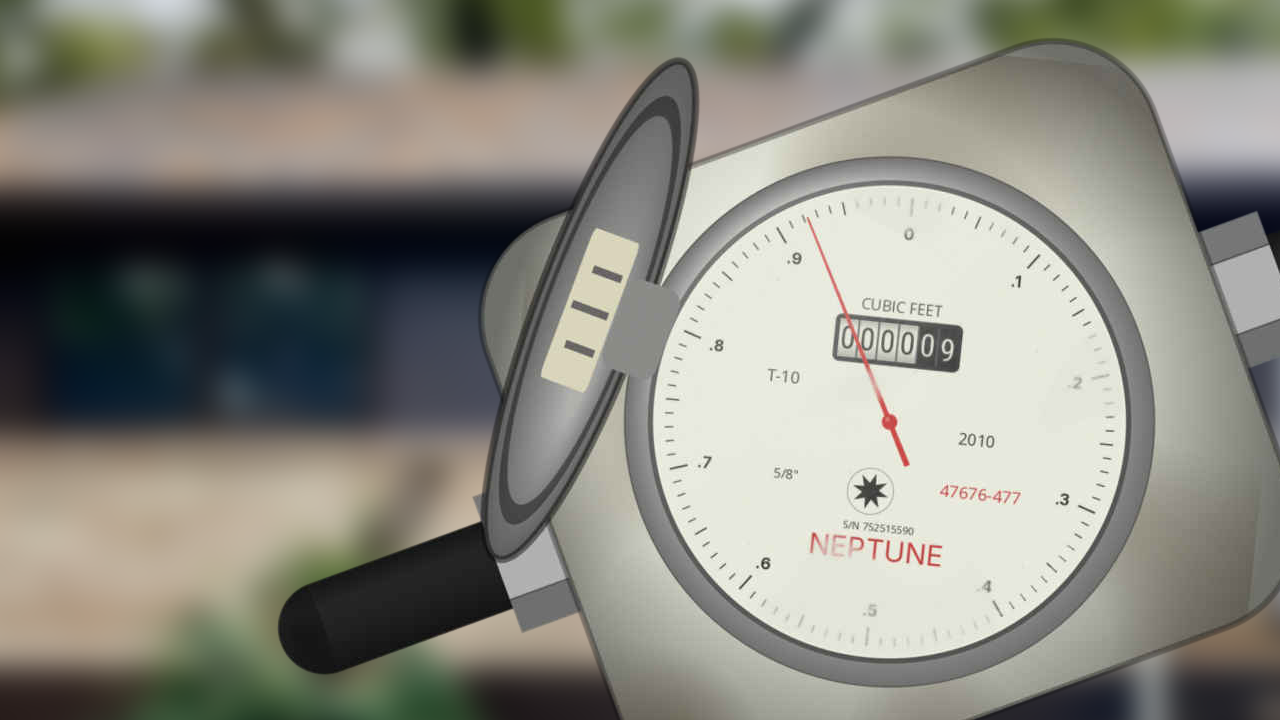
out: 8.92 ft³
